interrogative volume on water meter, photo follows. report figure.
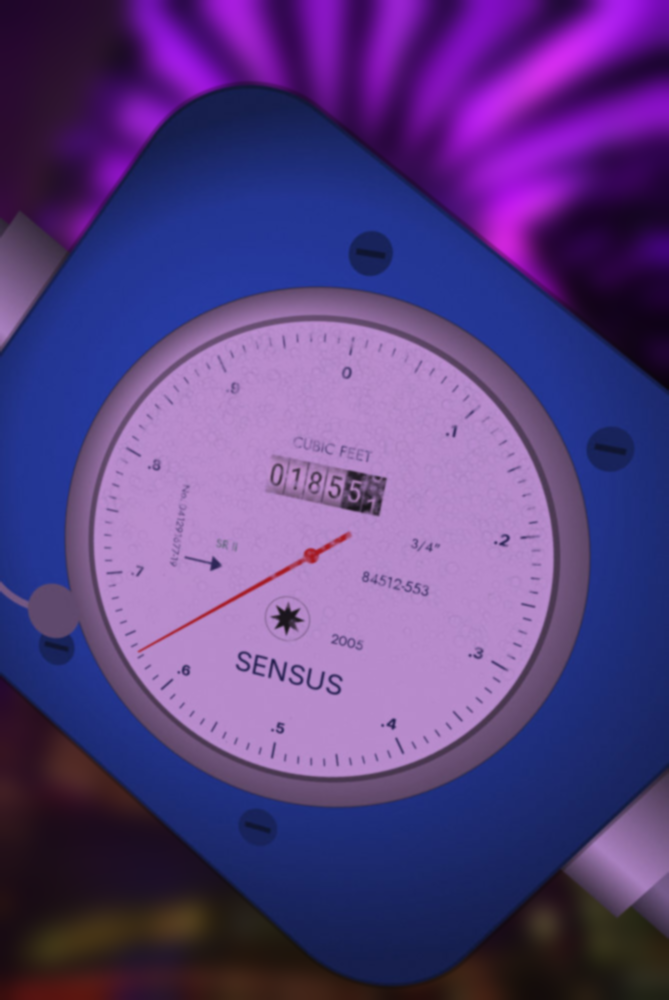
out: 18550.63 ft³
